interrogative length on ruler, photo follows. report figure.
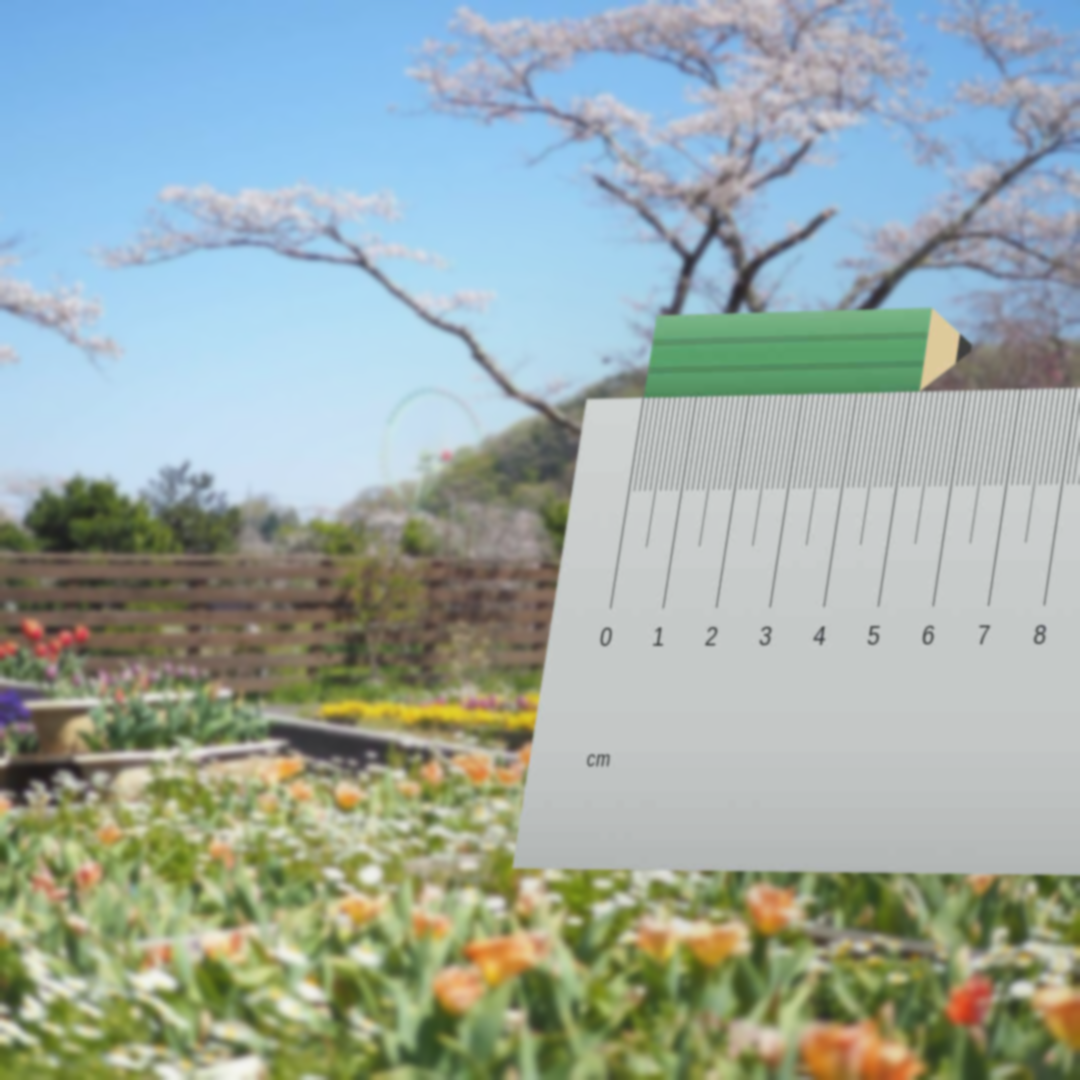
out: 6 cm
